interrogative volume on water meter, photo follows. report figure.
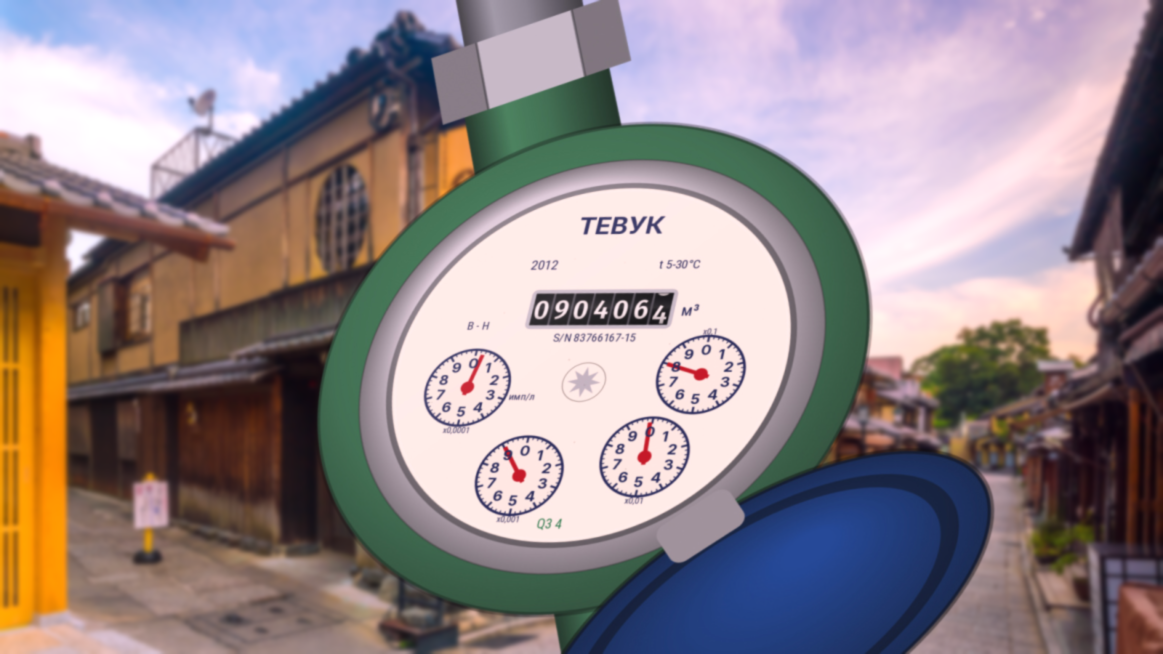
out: 904063.7990 m³
